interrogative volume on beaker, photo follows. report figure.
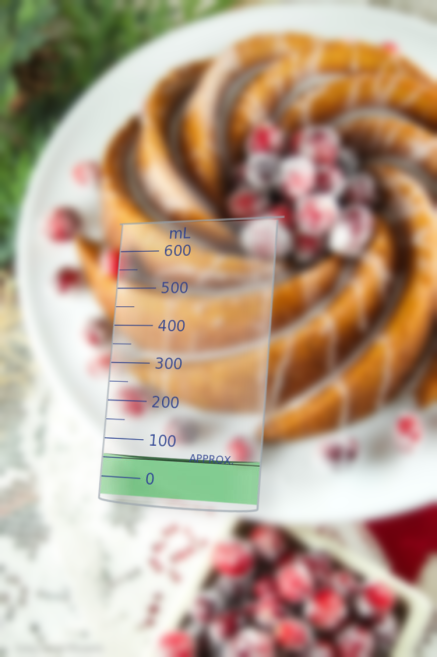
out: 50 mL
